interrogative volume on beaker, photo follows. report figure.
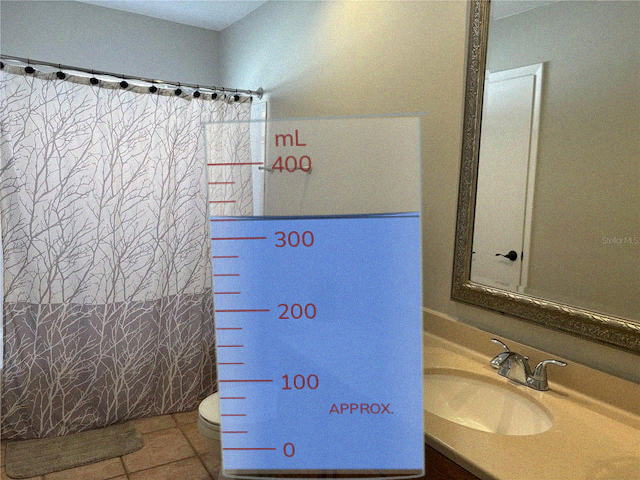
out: 325 mL
